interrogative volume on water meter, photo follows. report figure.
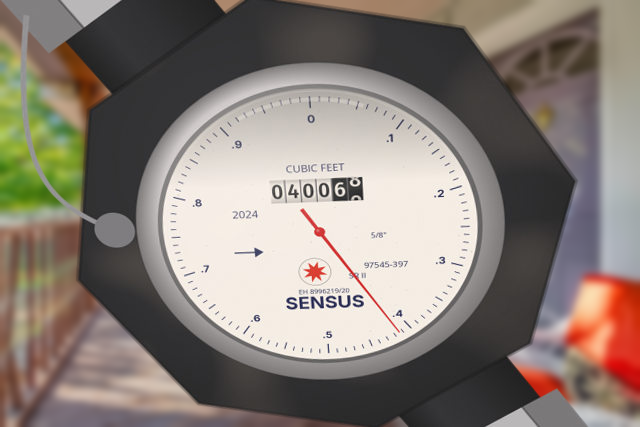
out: 40068.41 ft³
